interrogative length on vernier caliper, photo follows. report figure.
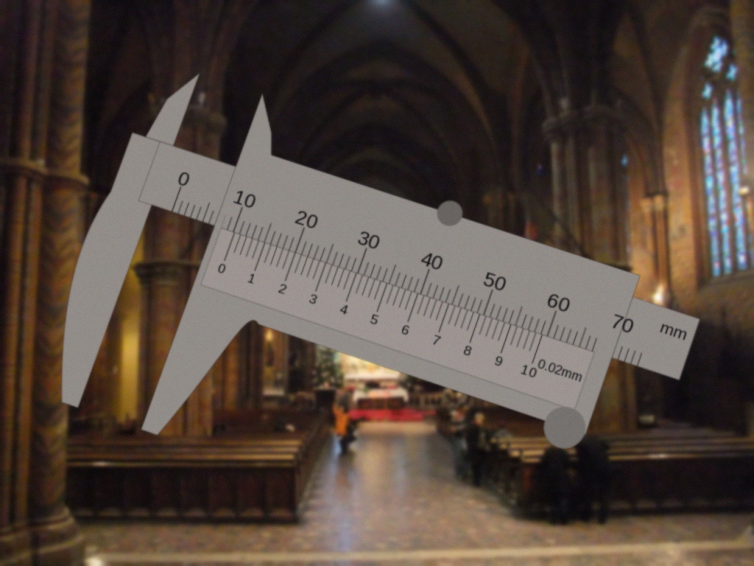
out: 10.2 mm
